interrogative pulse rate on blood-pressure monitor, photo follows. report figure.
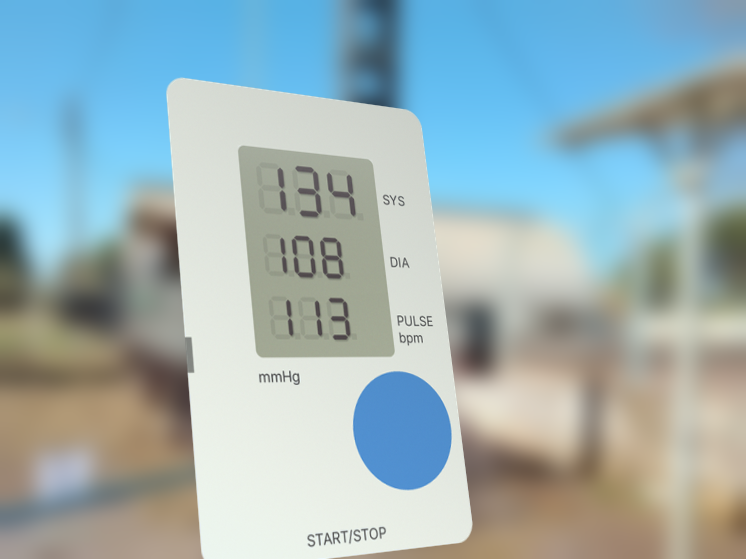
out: 113 bpm
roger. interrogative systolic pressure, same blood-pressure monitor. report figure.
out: 134 mmHg
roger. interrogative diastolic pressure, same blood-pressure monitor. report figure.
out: 108 mmHg
